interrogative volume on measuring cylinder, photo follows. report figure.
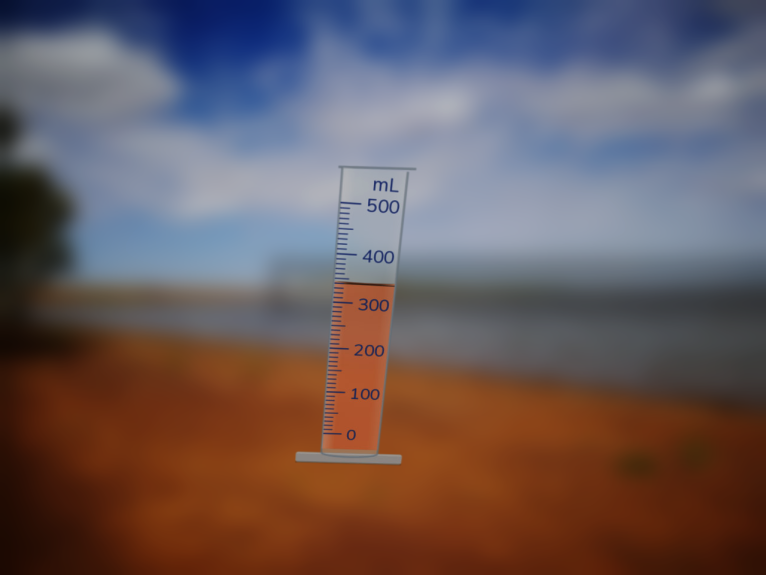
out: 340 mL
